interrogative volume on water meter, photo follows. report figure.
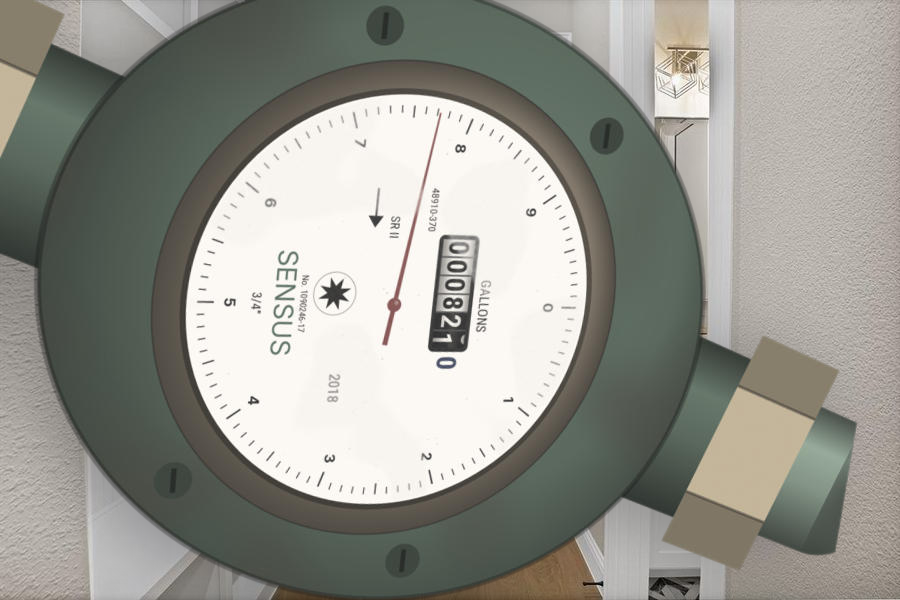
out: 8207.7 gal
